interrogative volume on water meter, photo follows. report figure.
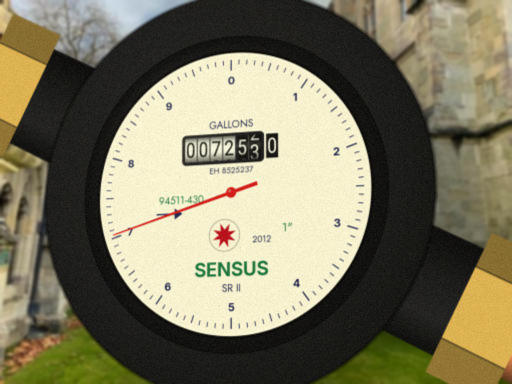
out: 72527.0 gal
